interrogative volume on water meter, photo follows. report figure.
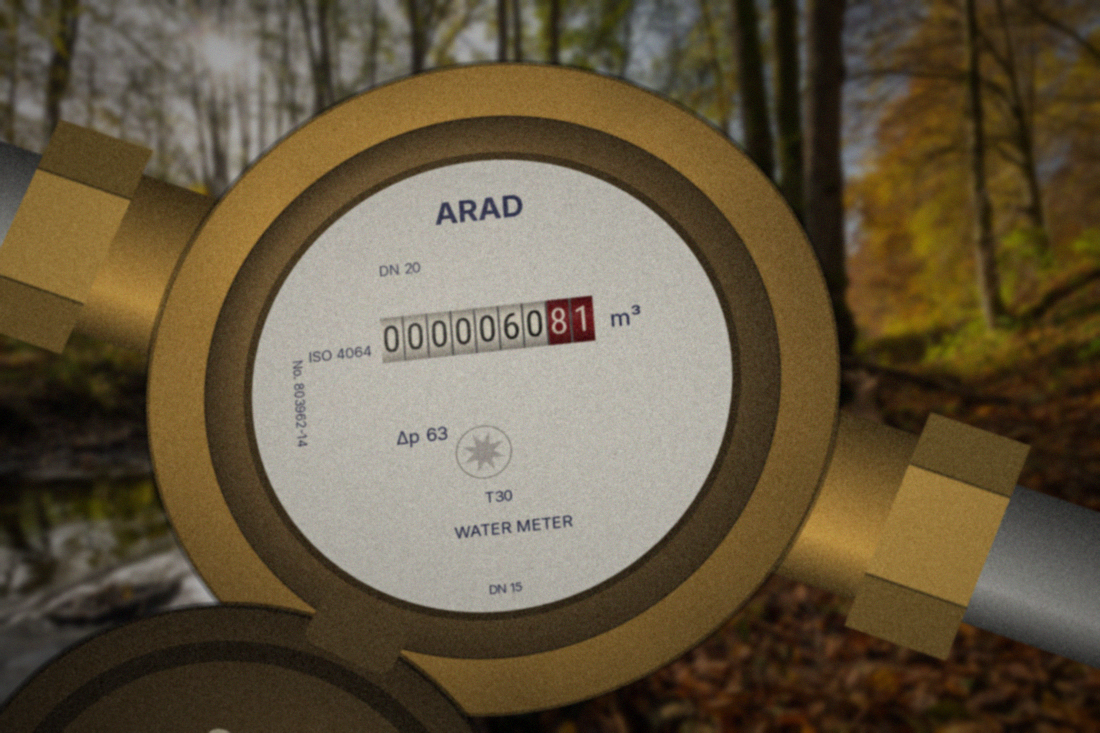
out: 60.81 m³
